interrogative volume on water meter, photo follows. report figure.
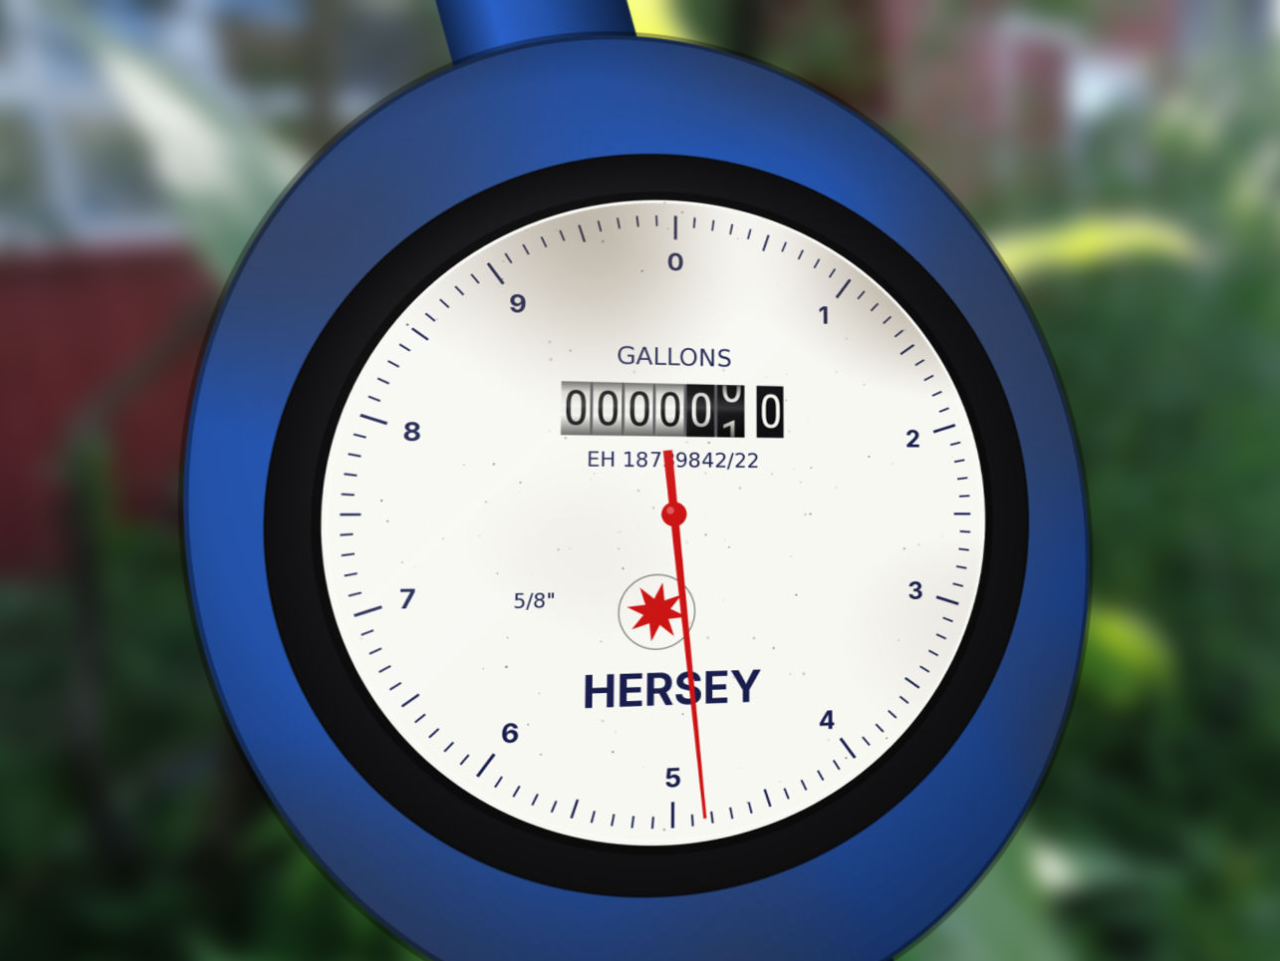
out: 4.8 gal
